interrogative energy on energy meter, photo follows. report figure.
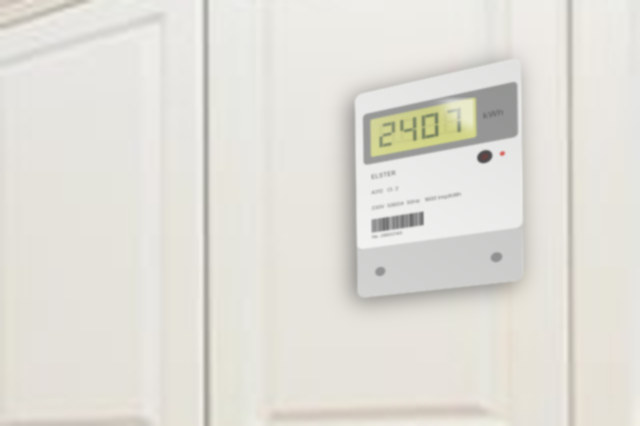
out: 2407 kWh
